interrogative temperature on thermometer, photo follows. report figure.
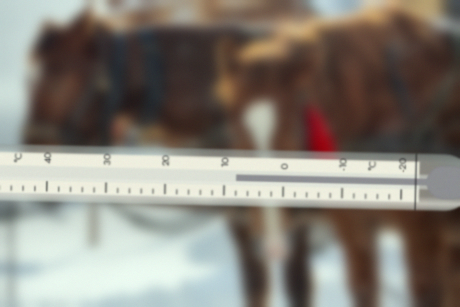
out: 8 °C
